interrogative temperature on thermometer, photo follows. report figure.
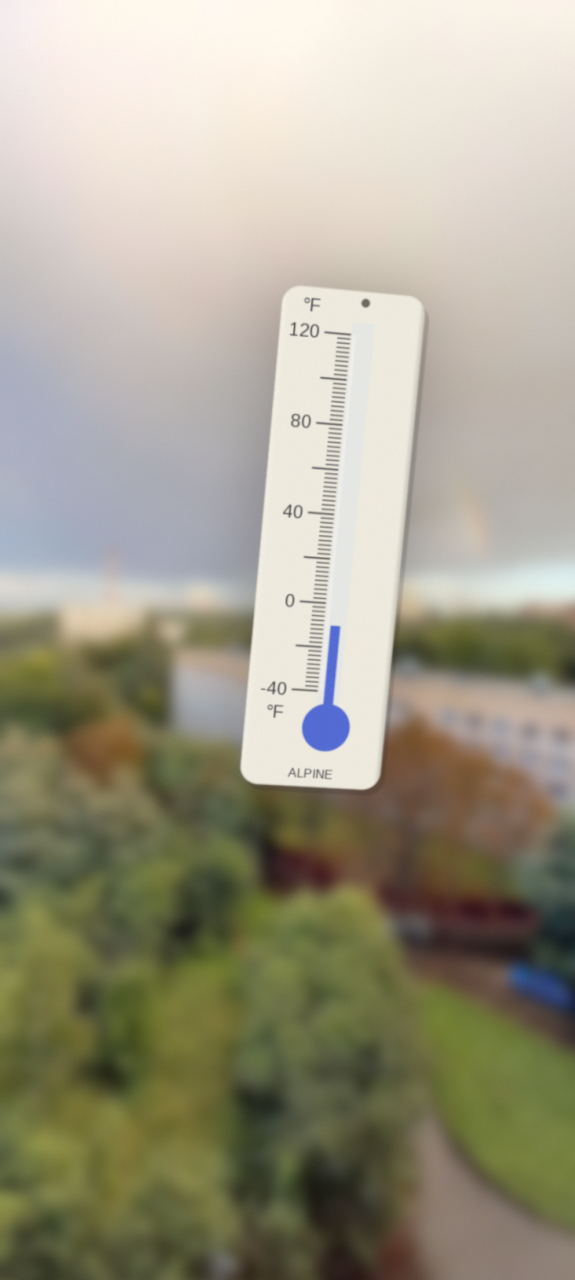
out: -10 °F
